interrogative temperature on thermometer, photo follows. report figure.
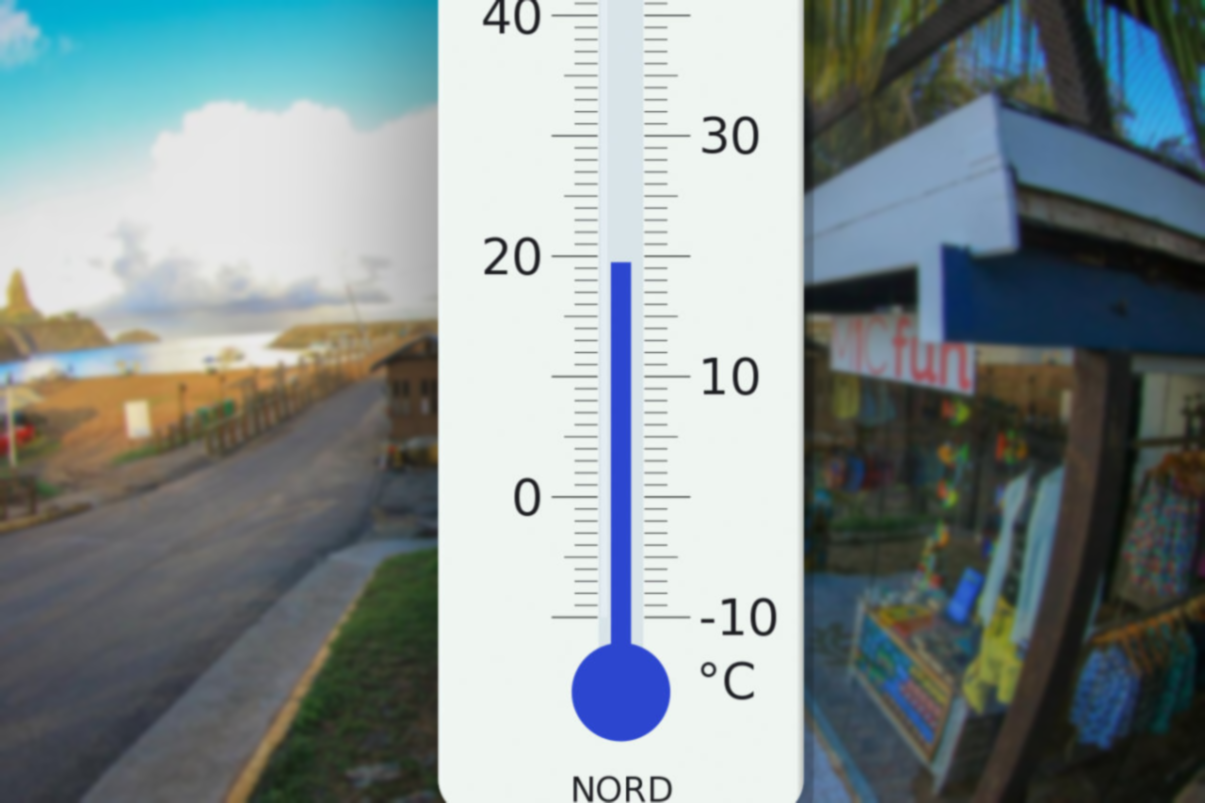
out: 19.5 °C
